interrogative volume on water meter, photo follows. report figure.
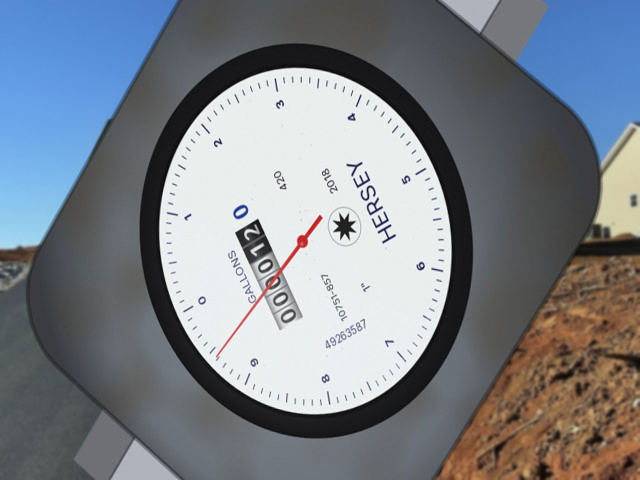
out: 119.4 gal
